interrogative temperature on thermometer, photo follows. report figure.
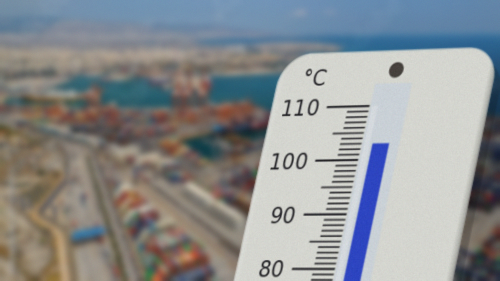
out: 103 °C
